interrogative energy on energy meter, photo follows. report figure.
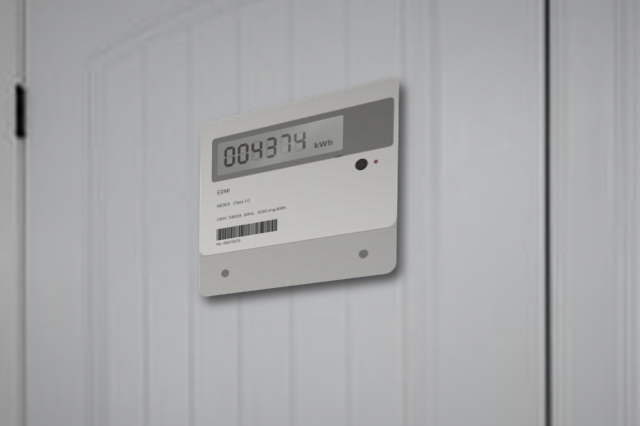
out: 4374 kWh
